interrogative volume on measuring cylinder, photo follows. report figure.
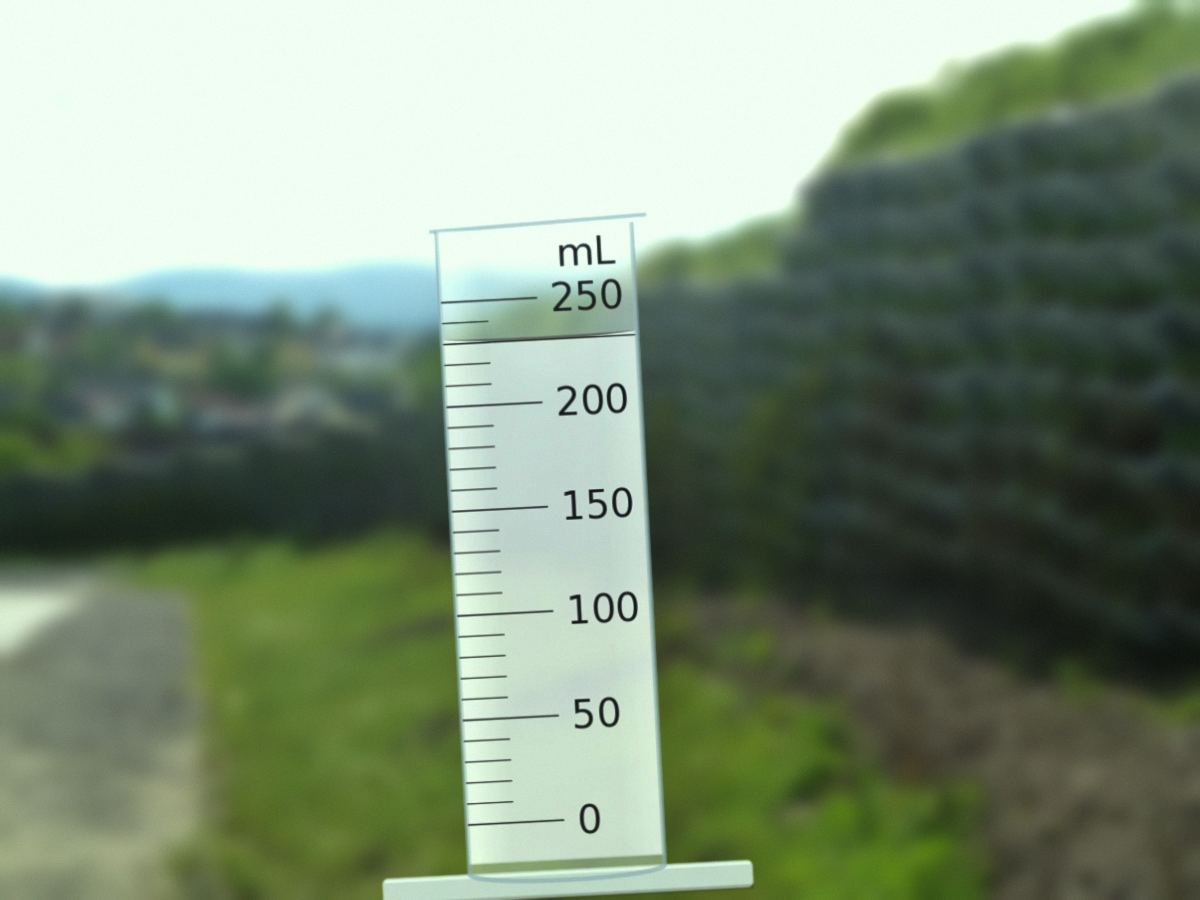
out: 230 mL
